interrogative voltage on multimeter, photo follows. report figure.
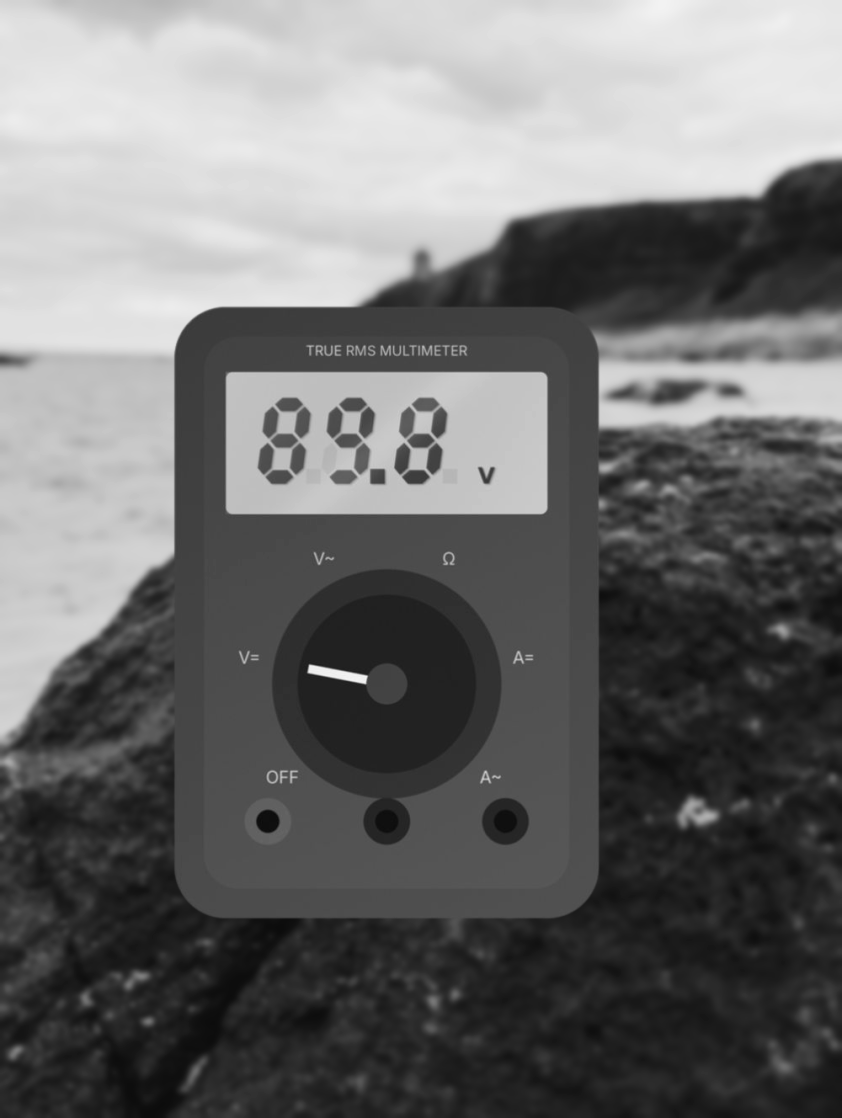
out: 89.8 V
